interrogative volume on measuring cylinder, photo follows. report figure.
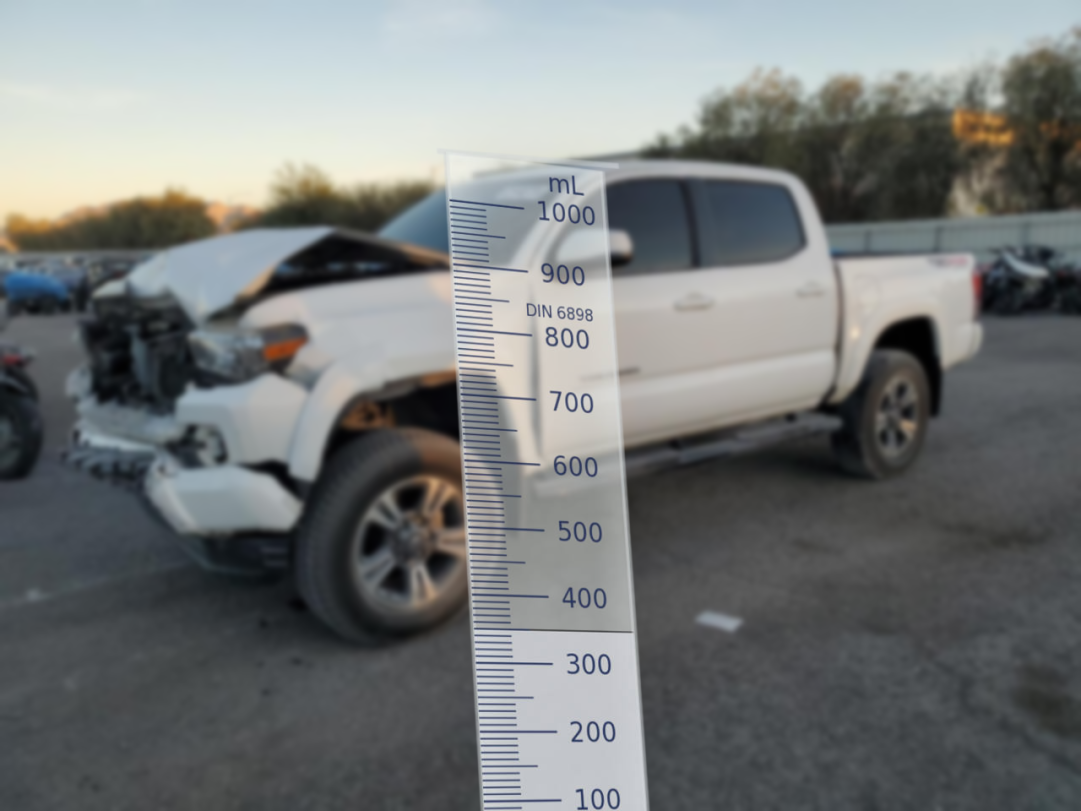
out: 350 mL
